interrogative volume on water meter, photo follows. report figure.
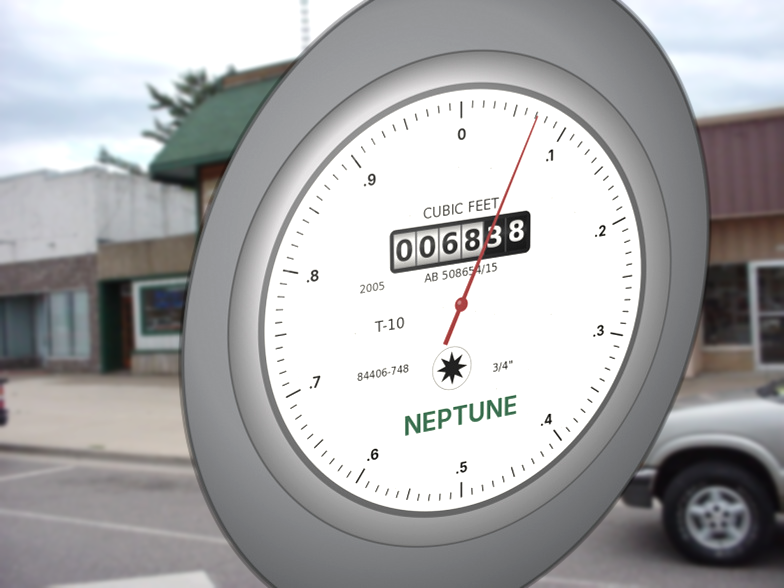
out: 6838.07 ft³
